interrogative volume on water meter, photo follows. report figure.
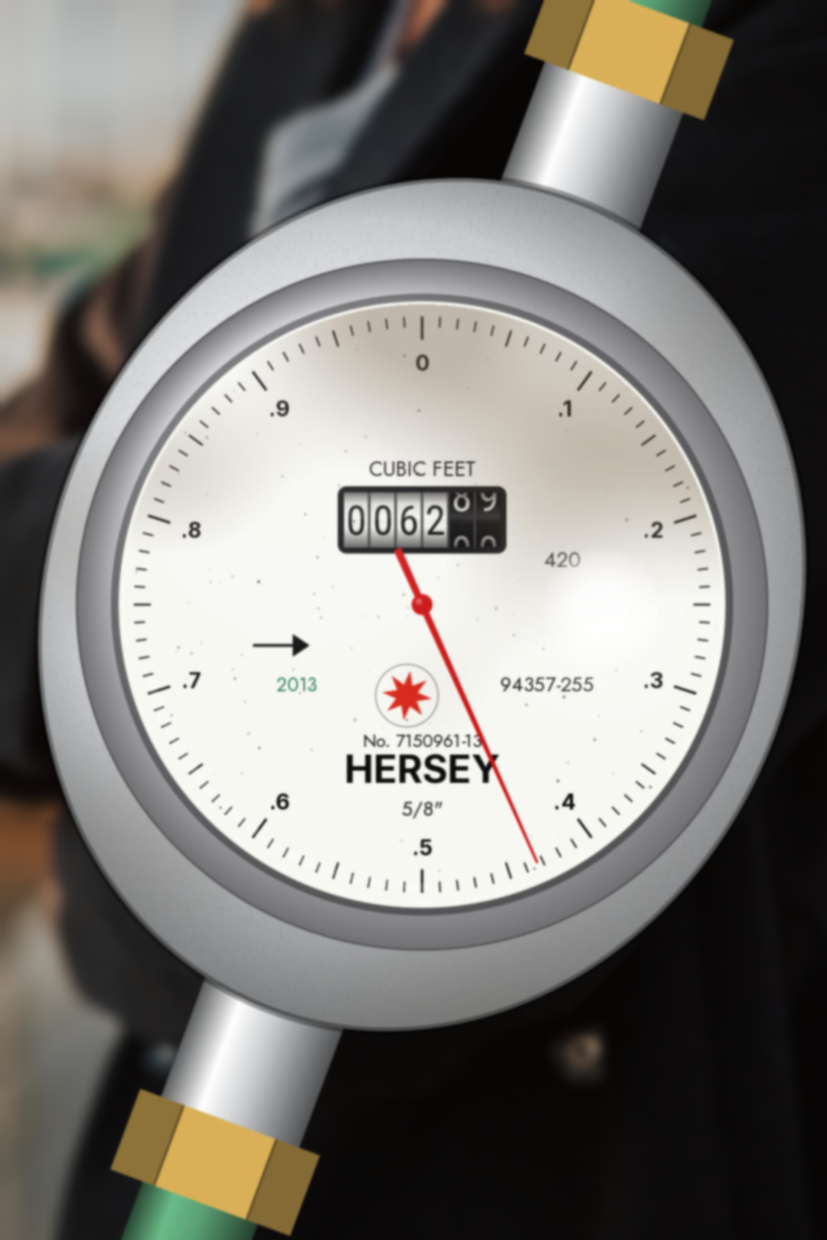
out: 6289.43 ft³
